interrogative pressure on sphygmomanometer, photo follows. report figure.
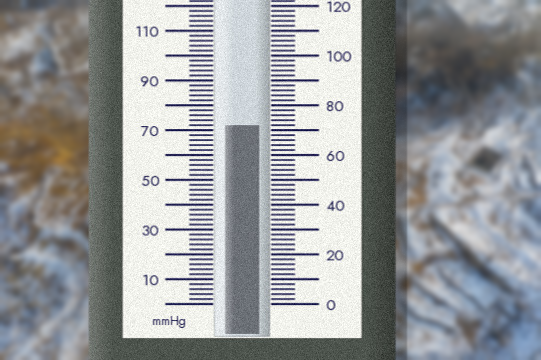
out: 72 mmHg
